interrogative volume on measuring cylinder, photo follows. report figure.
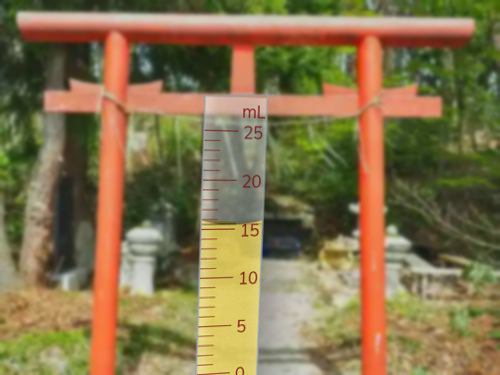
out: 15.5 mL
